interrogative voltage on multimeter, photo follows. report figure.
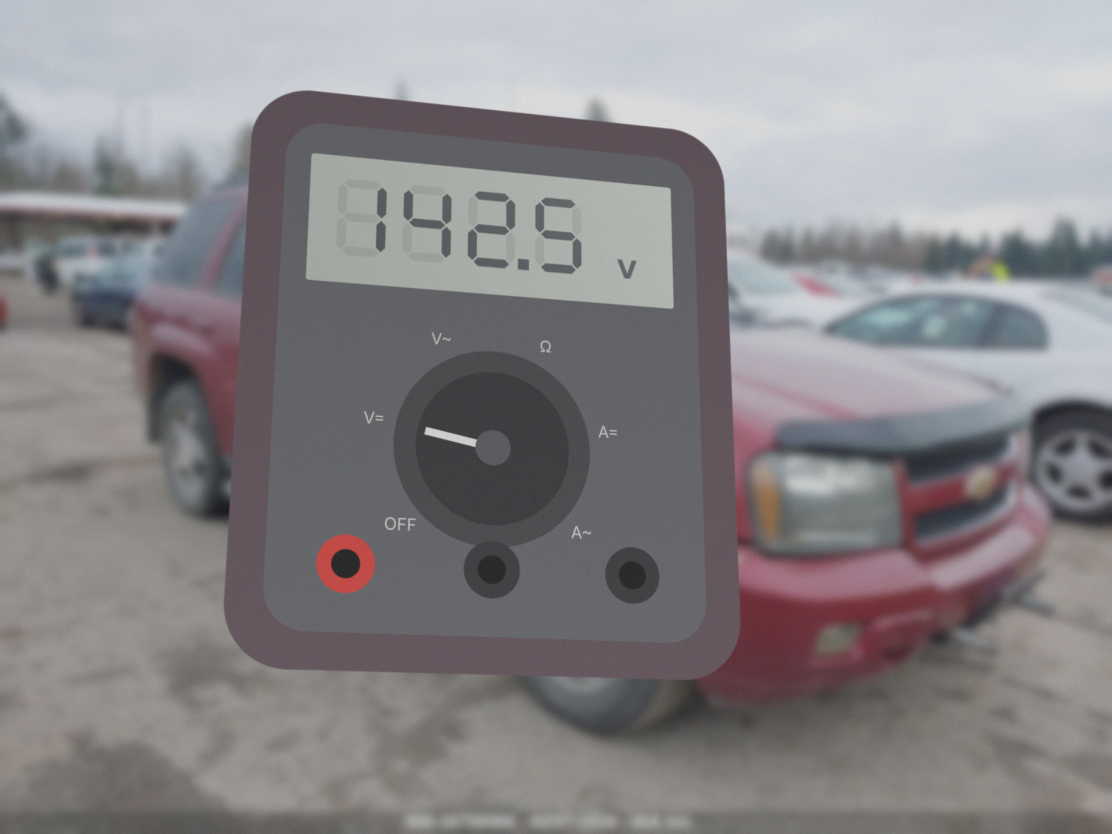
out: 142.5 V
